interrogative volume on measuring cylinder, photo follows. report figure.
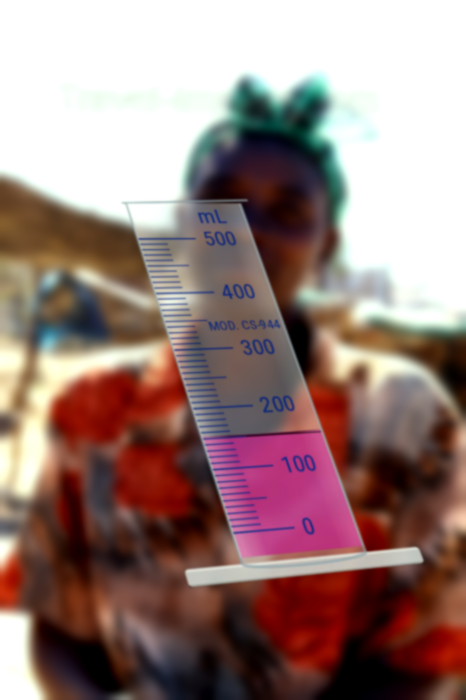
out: 150 mL
